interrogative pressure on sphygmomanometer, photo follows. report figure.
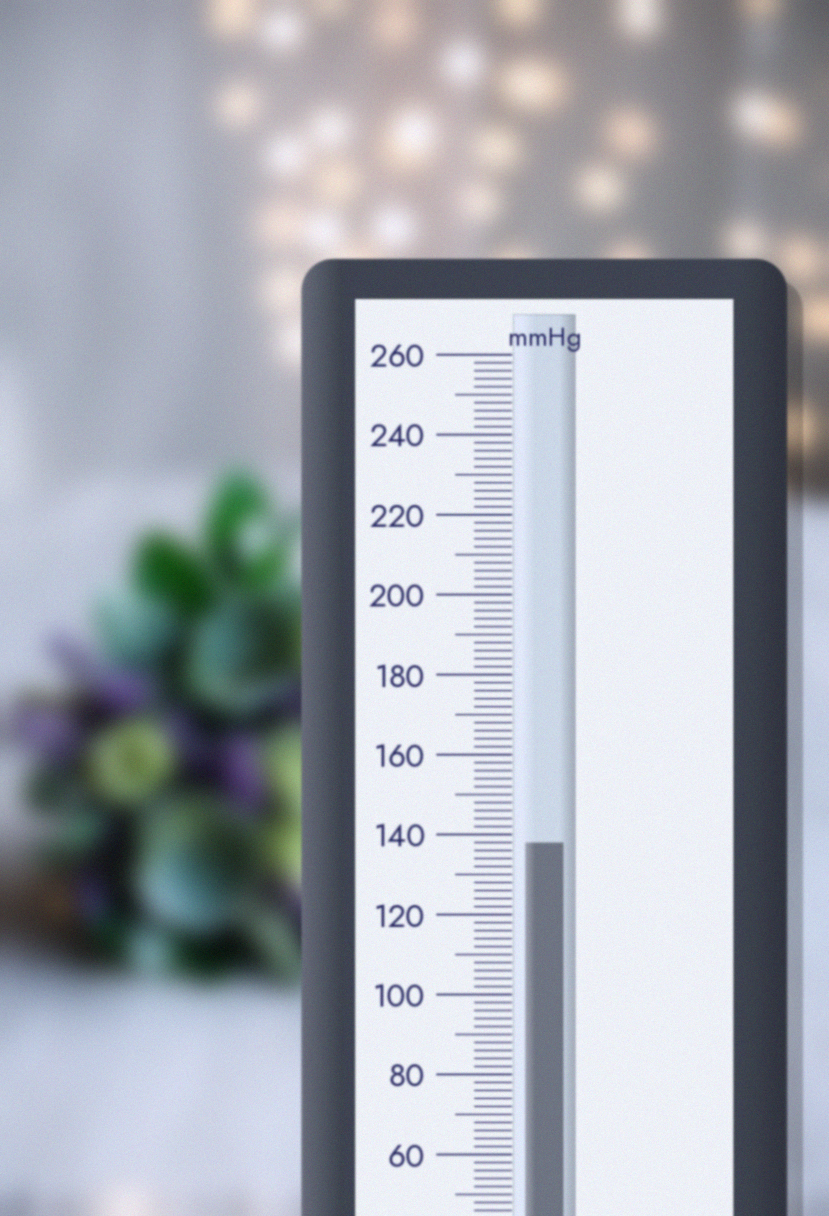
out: 138 mmHg
